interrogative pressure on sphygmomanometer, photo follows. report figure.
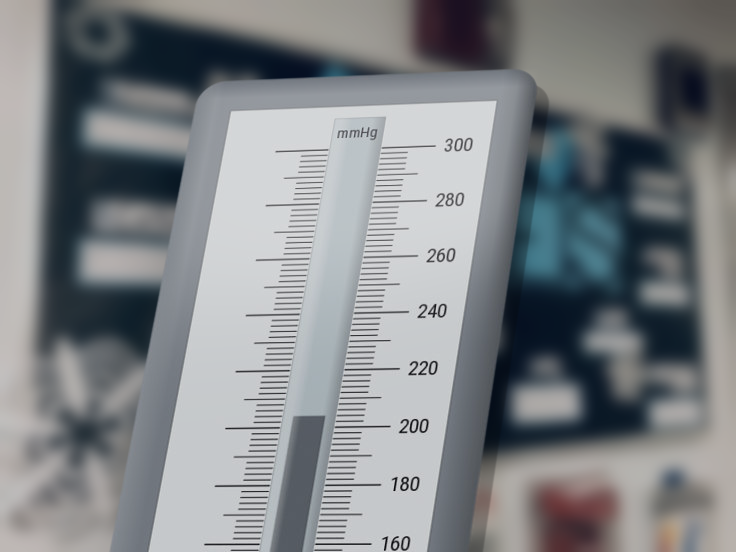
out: 204 mmHg
